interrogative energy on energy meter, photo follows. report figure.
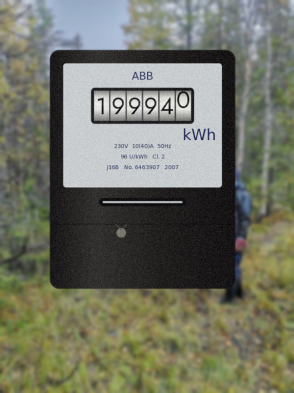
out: 199940 kWh
